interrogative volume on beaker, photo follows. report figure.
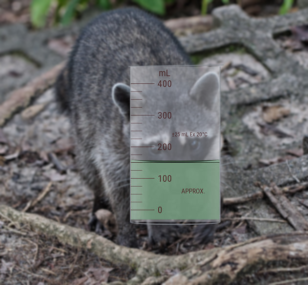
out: 150 mL
